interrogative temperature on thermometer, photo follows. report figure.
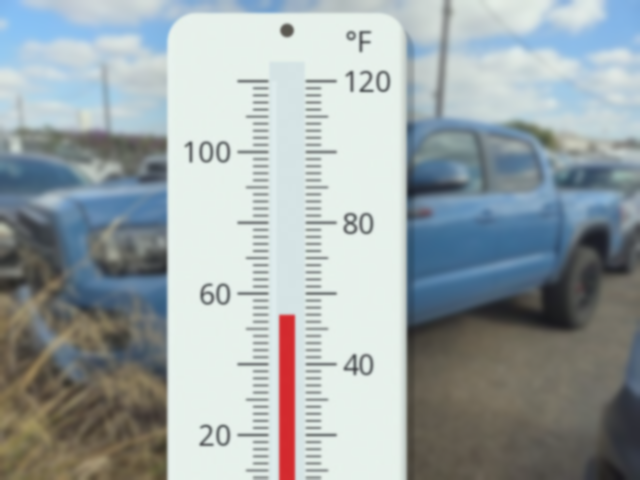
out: 54 °F
